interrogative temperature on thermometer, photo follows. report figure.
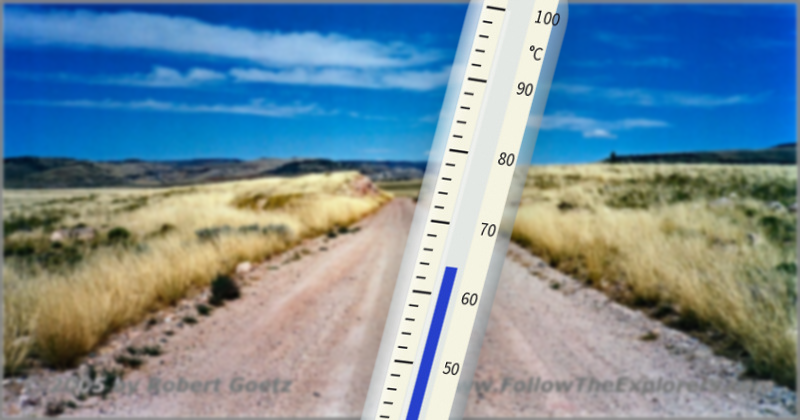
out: 64 °C
